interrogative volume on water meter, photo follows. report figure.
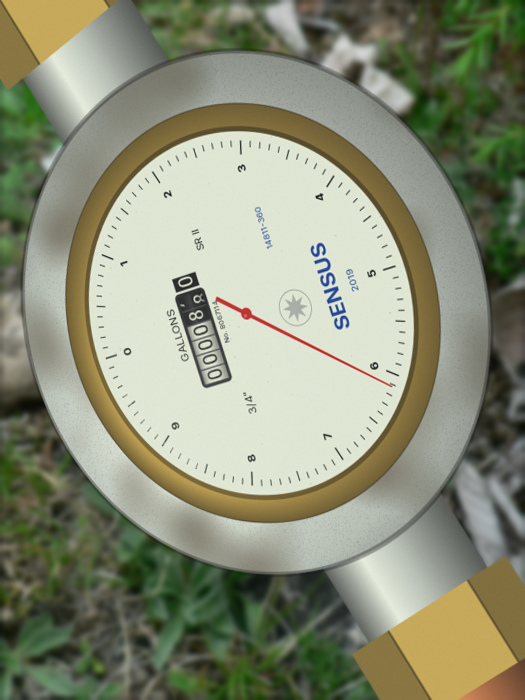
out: 876.1 gal
